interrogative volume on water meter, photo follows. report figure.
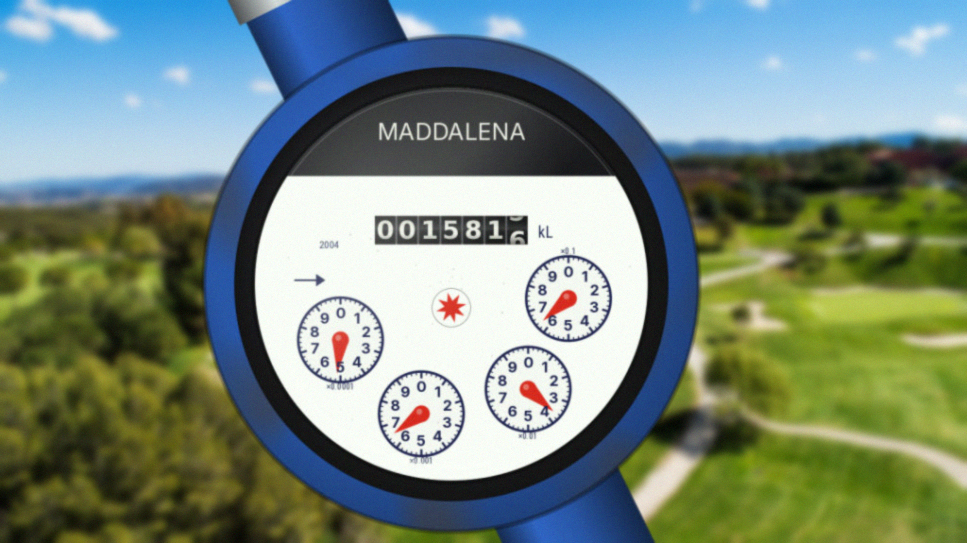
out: 15815.6365 kL
